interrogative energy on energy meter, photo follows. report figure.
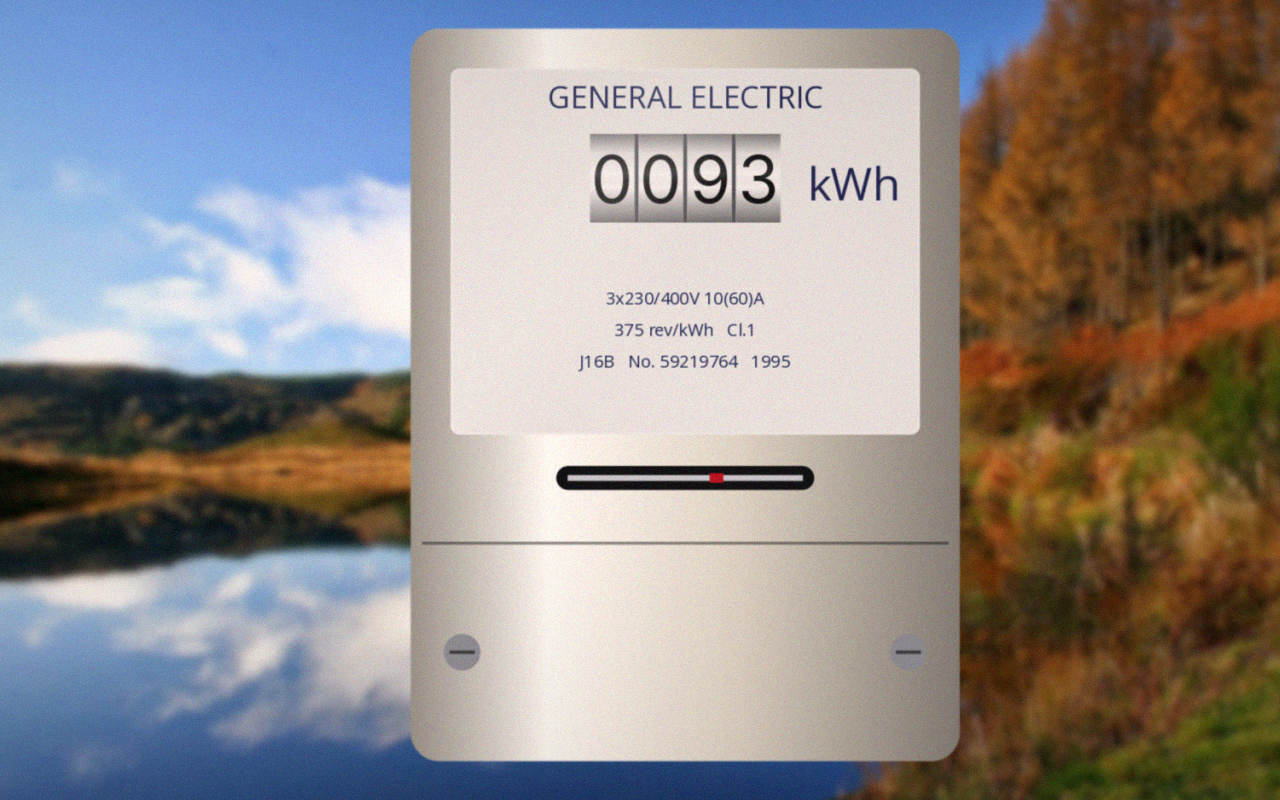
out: 93 kWh
